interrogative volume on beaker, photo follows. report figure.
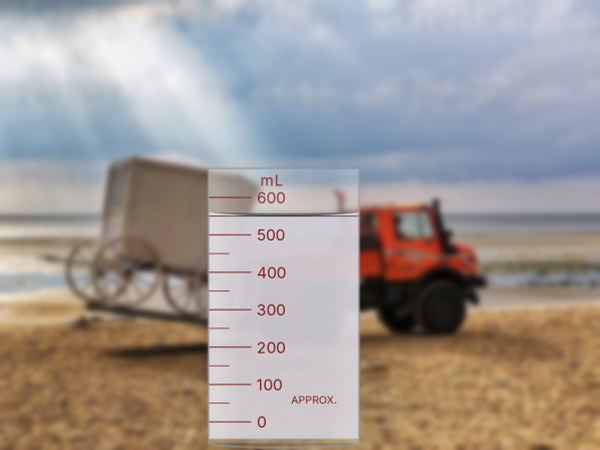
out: 550 mL
